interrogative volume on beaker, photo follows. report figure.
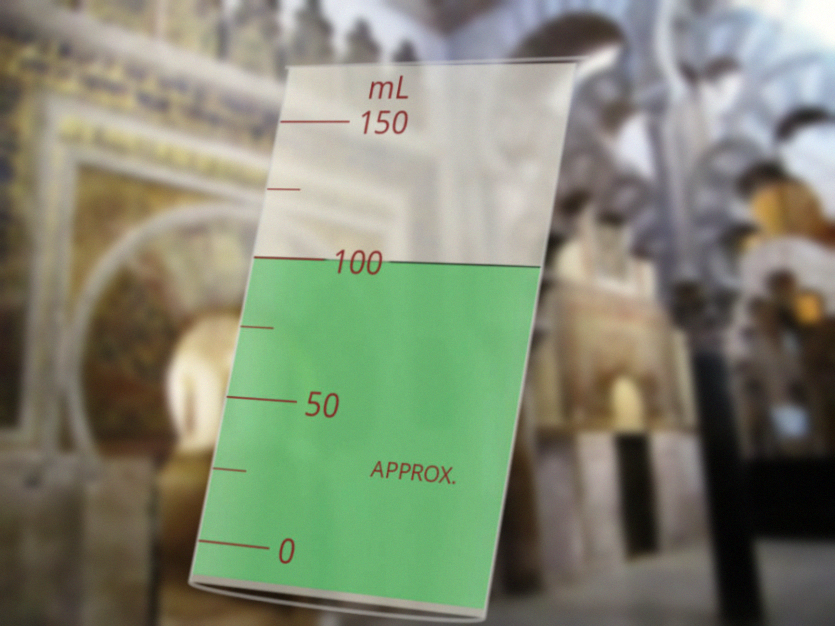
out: 100 mL
